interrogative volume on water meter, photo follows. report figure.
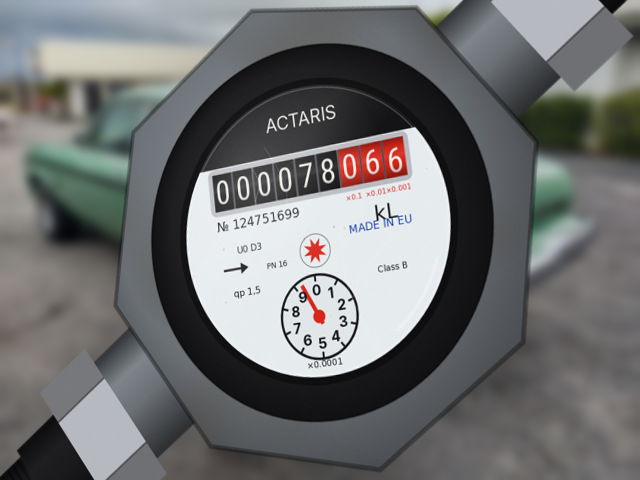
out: 78.0659 kL
